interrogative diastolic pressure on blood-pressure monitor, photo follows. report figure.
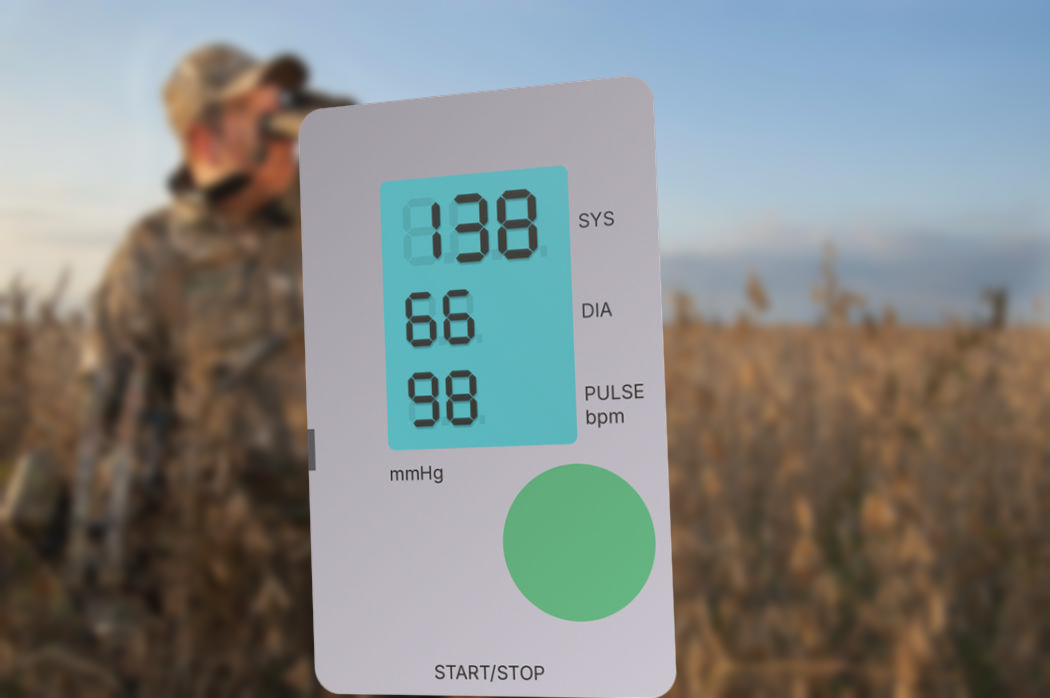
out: 66 mmHg
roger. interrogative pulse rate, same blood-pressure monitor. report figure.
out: 98 bpm
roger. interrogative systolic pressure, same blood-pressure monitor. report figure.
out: 138 mmHg
